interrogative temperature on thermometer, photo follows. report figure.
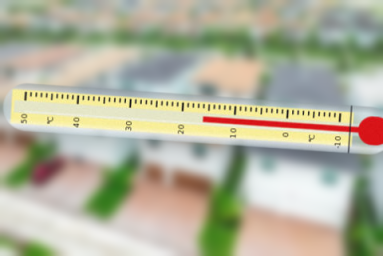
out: 16 °C
